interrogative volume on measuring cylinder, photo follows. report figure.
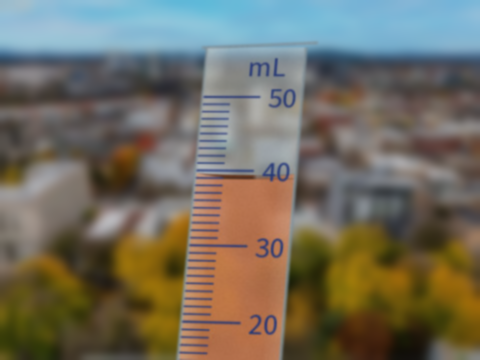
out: 39 mL
